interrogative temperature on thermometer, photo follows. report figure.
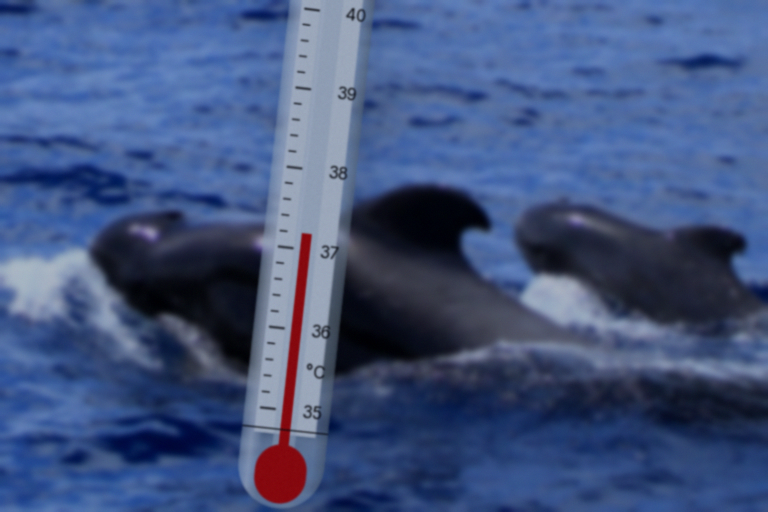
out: 37.2 °C
